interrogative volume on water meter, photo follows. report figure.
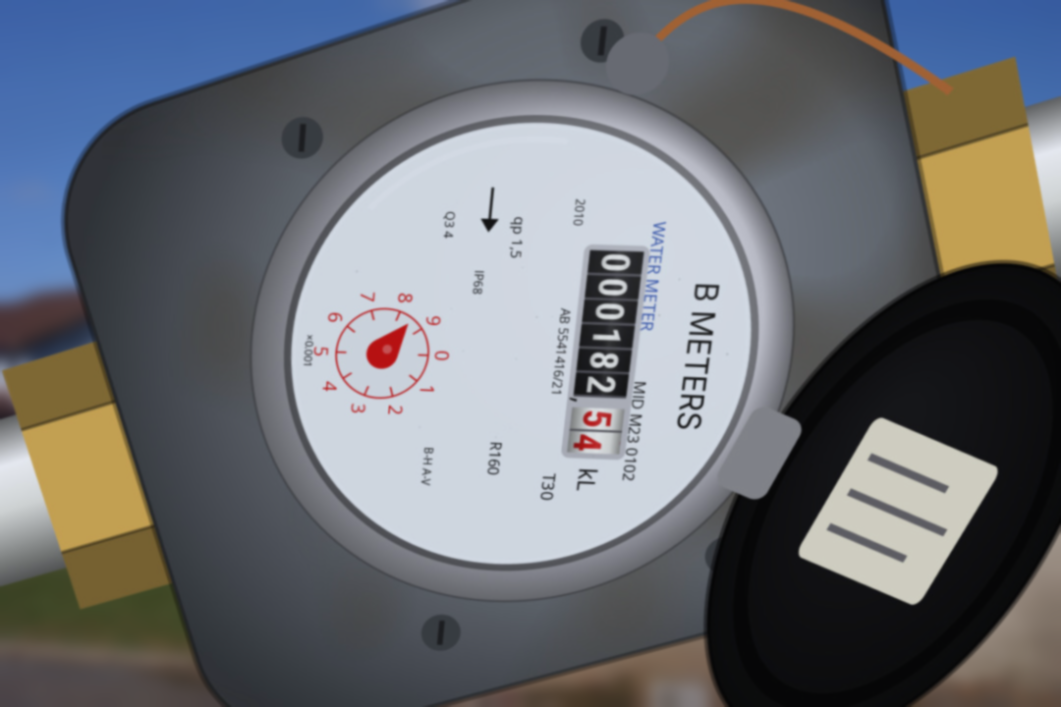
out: 182.538 kL
